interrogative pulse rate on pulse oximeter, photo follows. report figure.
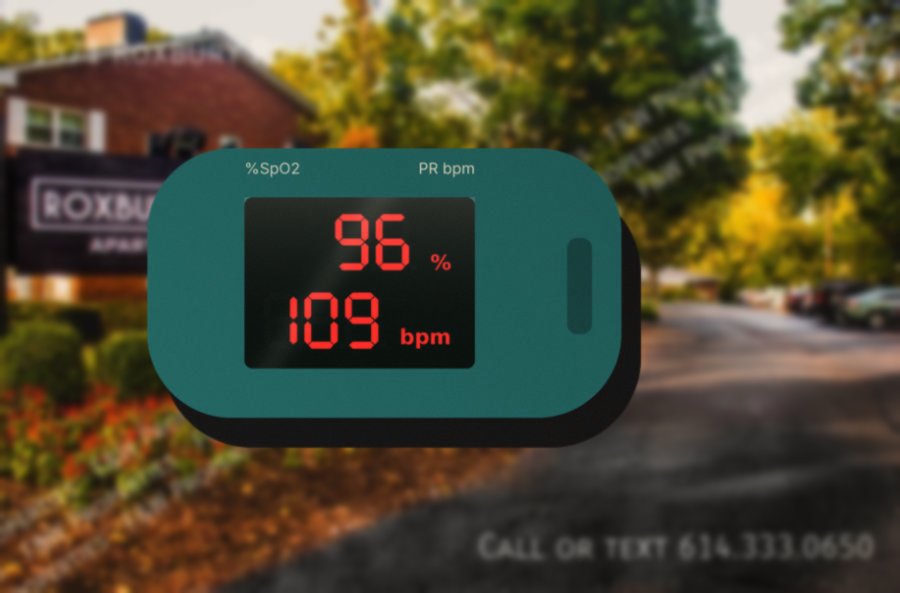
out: 109 bpm
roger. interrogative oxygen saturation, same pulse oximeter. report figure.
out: 96 %
